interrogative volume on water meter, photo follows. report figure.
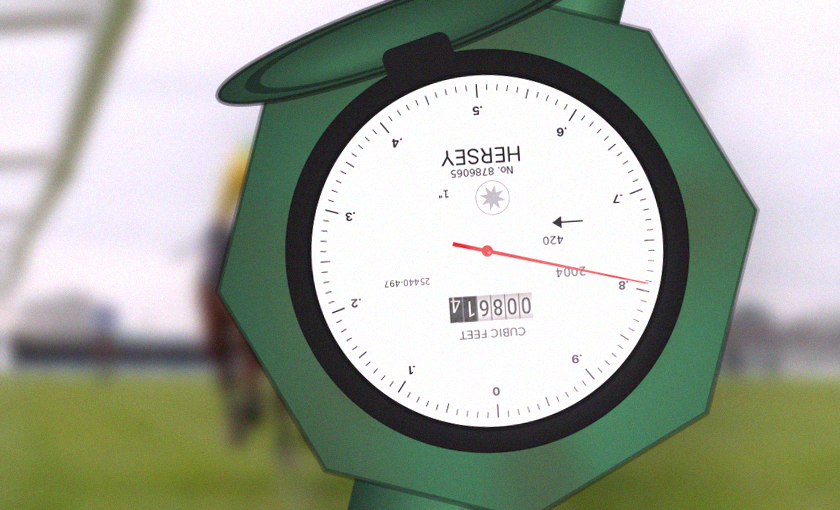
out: 8613.79 ft³
